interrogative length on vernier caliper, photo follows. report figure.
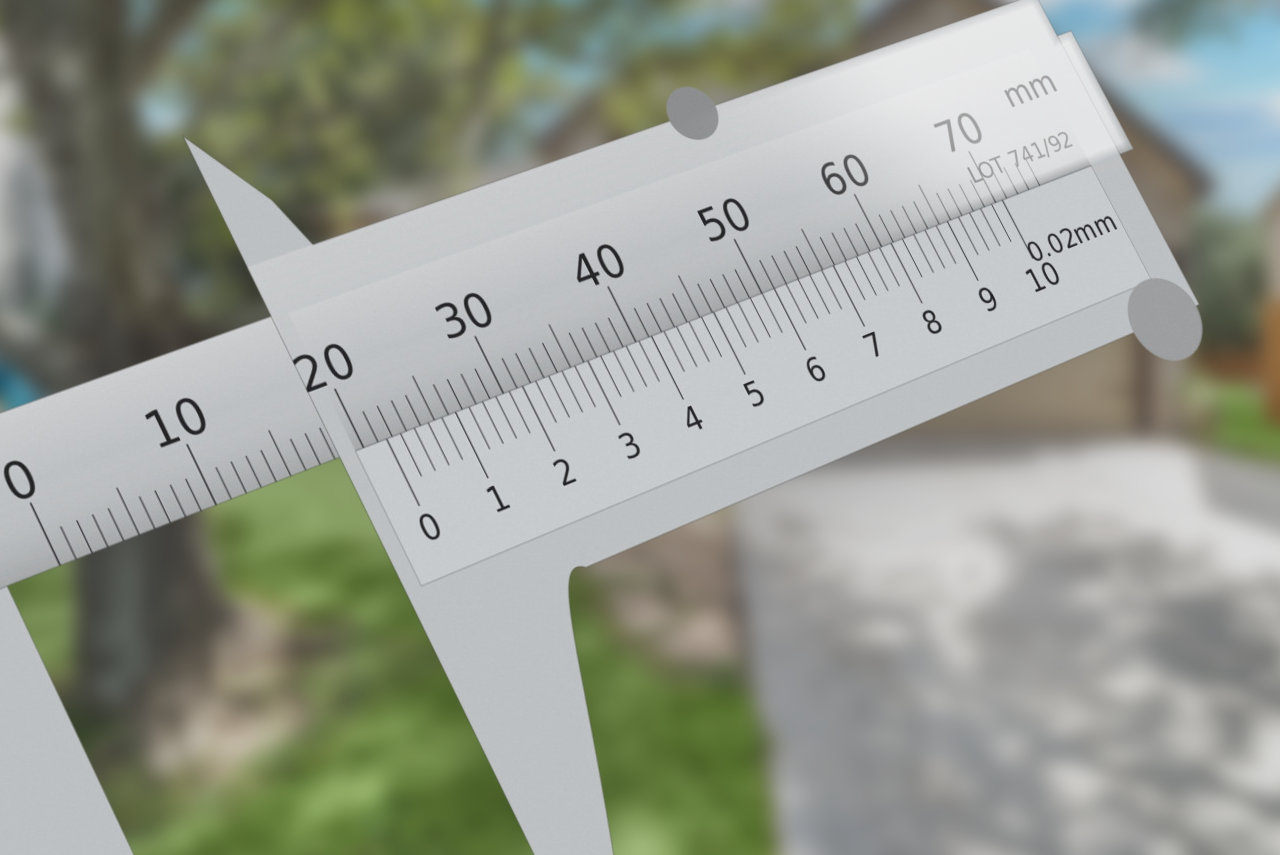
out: 21.6 mm
